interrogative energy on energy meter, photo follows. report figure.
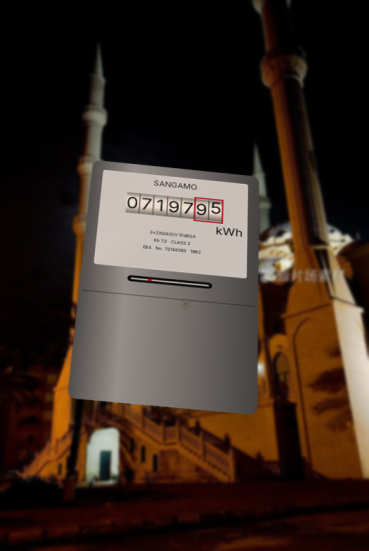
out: 7197.95 kWh
